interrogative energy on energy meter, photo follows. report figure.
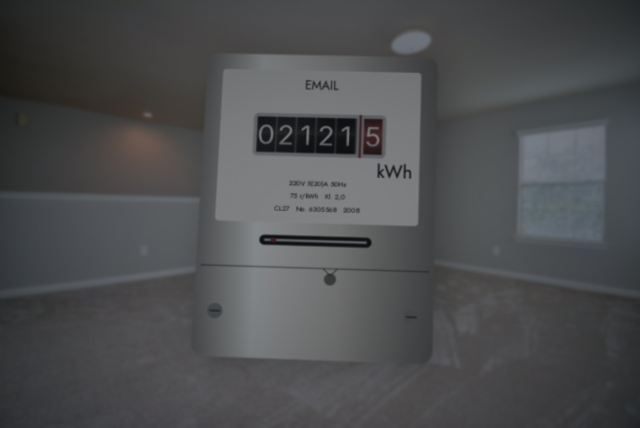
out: 2121.5 kWh
